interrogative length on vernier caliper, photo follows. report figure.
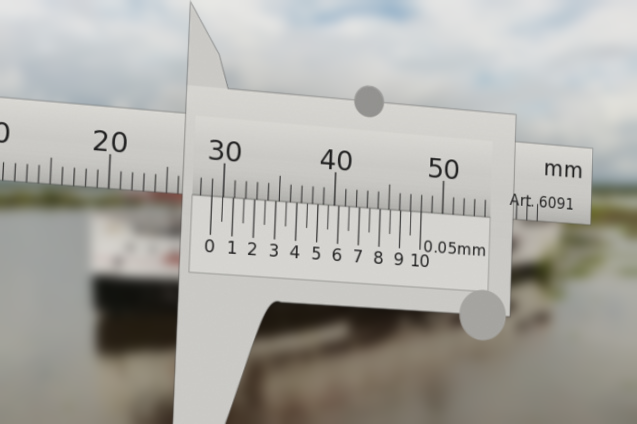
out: 29.0 mm
